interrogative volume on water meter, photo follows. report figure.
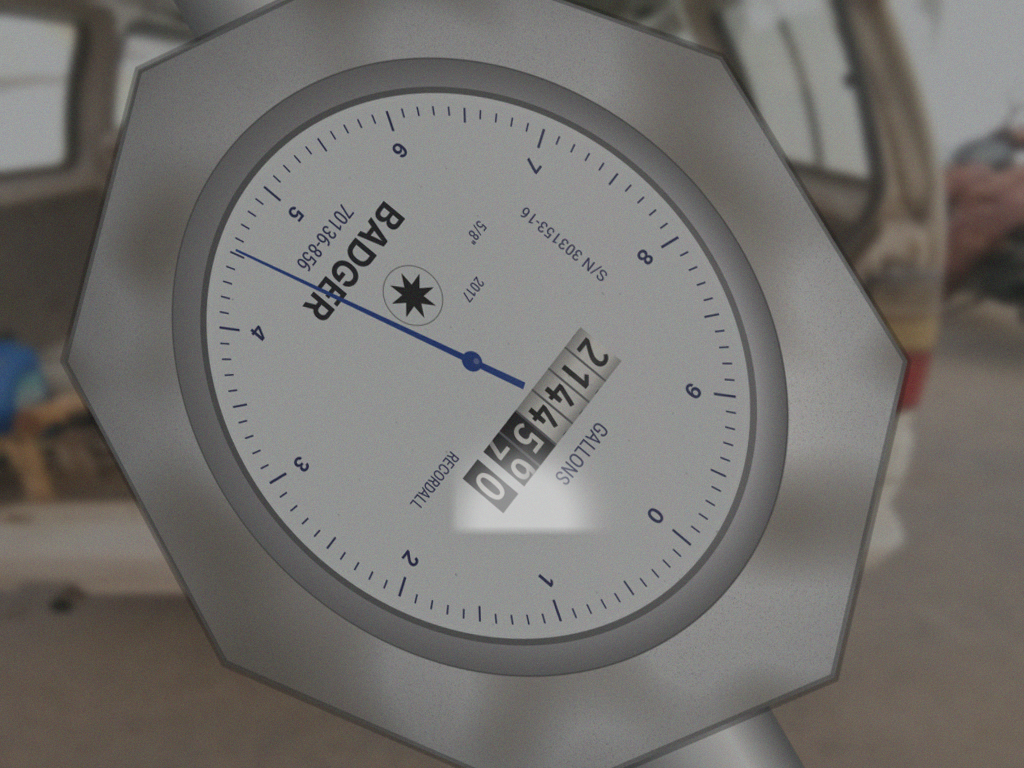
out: 2144564.5 gal
